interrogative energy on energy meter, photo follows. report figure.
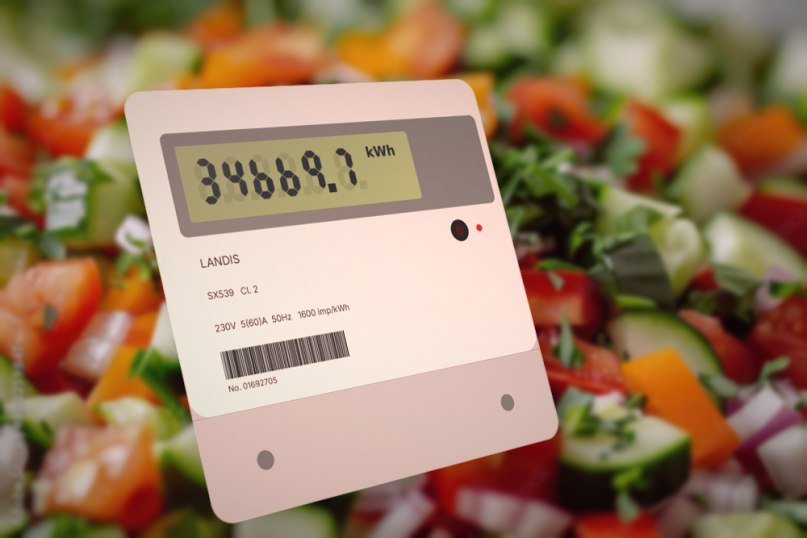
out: 34669.7 kWh
